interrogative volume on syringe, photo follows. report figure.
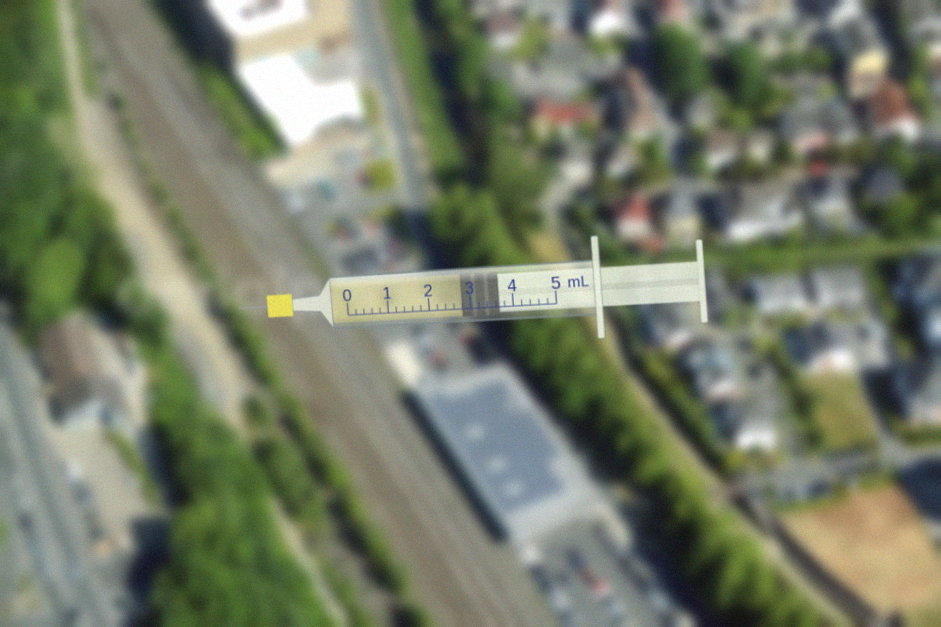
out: 2.8 mL
